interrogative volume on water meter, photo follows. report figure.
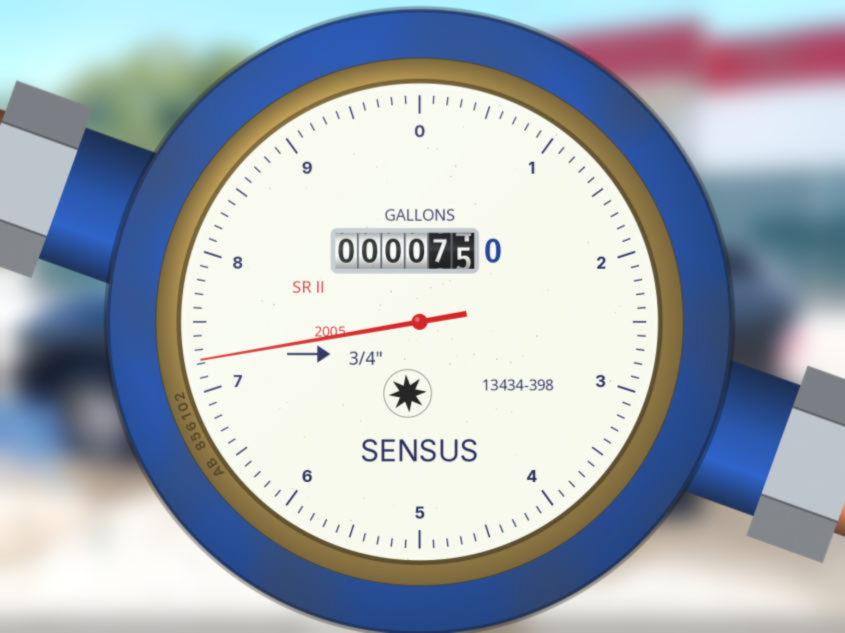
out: 747.2 gal
